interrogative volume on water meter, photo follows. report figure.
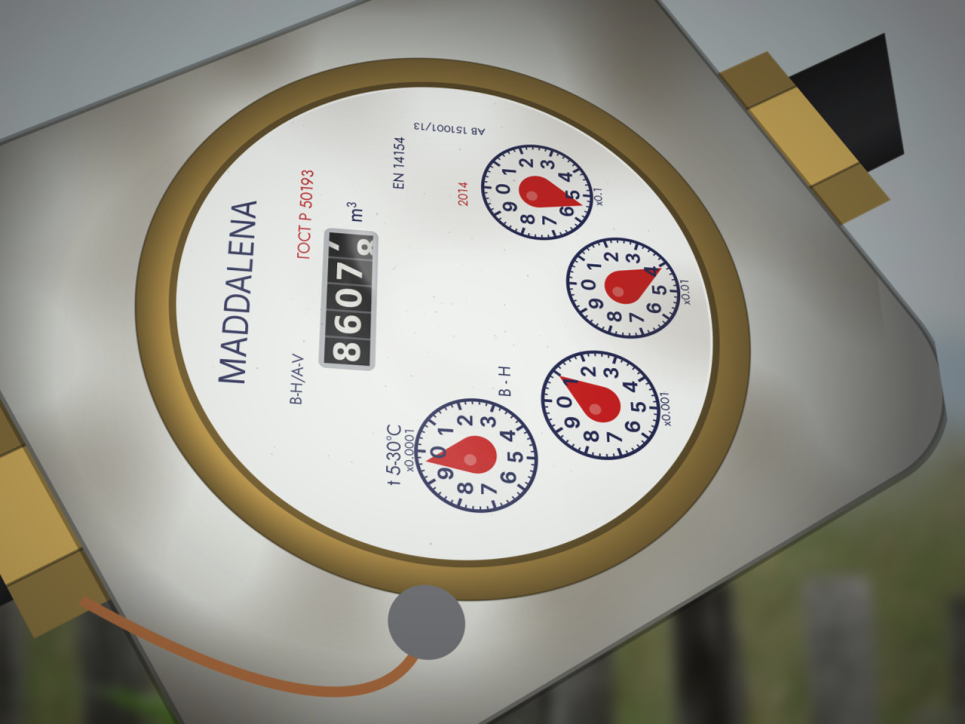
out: 86077.5409 m³
